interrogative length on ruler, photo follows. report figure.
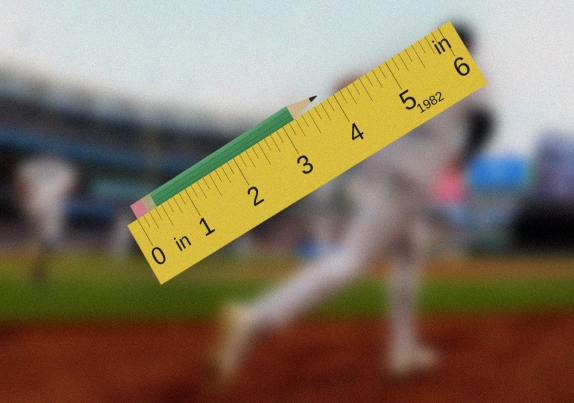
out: 3.75 in
